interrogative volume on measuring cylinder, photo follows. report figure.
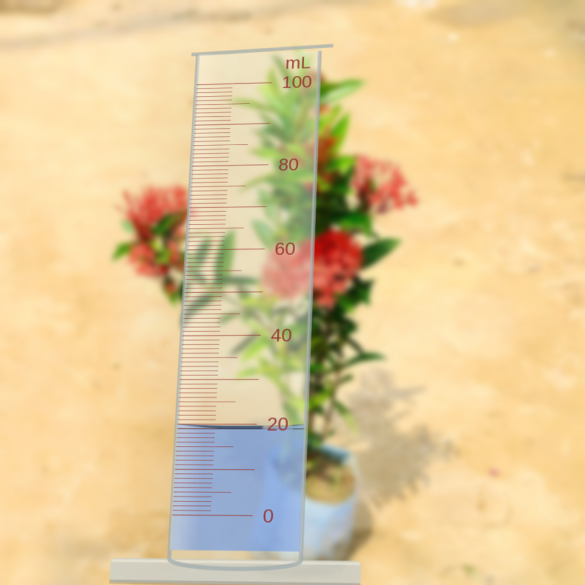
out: 19 mL
